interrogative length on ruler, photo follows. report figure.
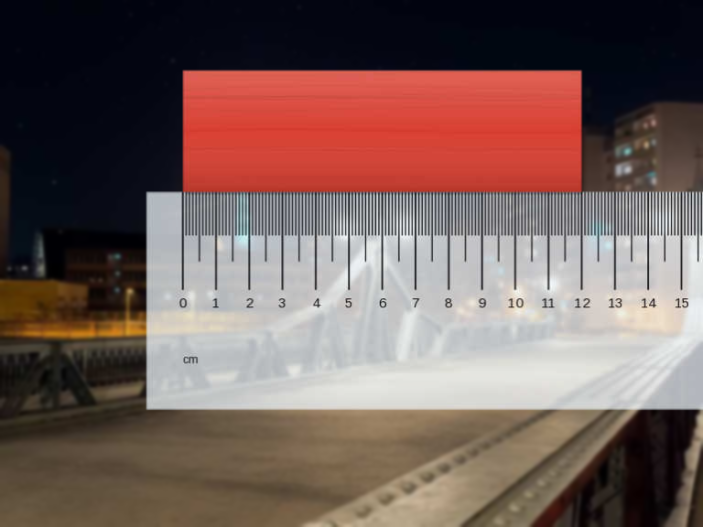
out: 12 cm
